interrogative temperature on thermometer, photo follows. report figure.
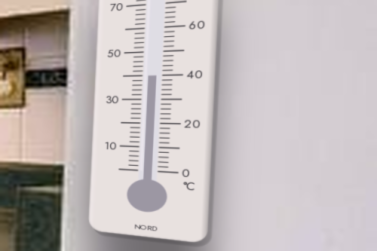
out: 40 °C
